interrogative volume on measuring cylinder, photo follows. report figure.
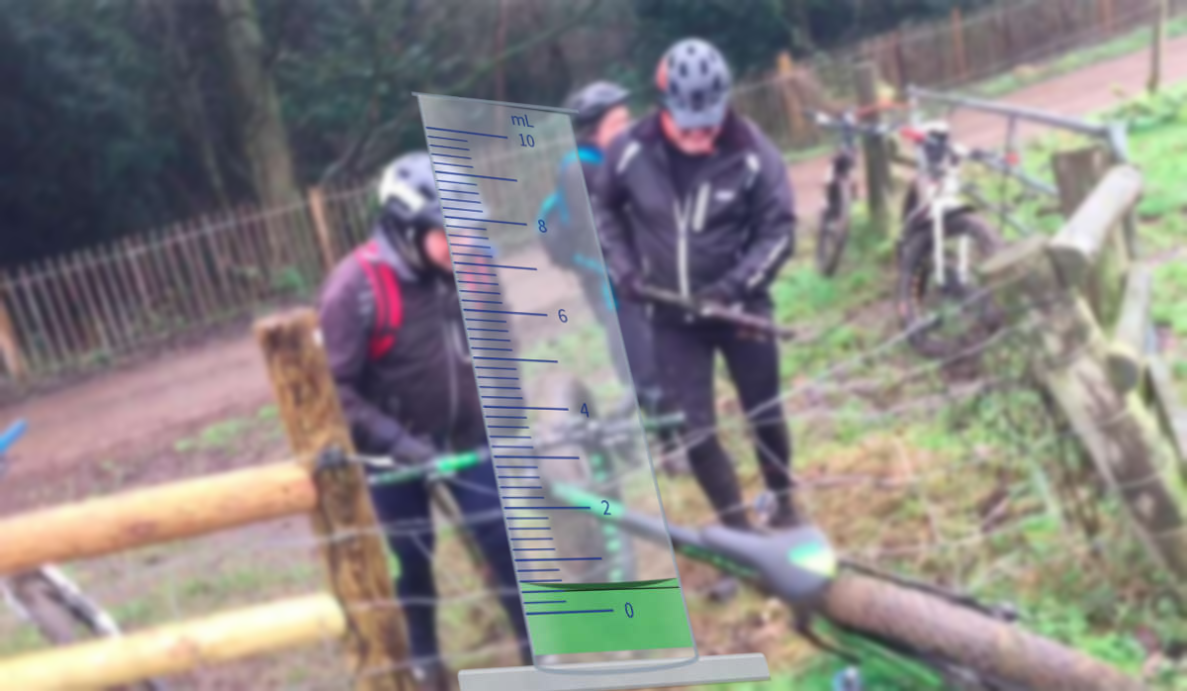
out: 0.4 mL
